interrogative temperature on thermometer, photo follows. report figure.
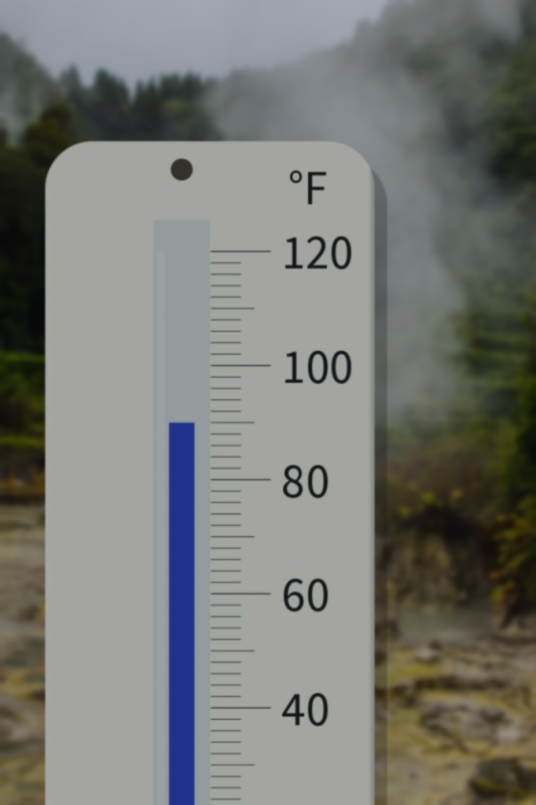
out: 90 °F
